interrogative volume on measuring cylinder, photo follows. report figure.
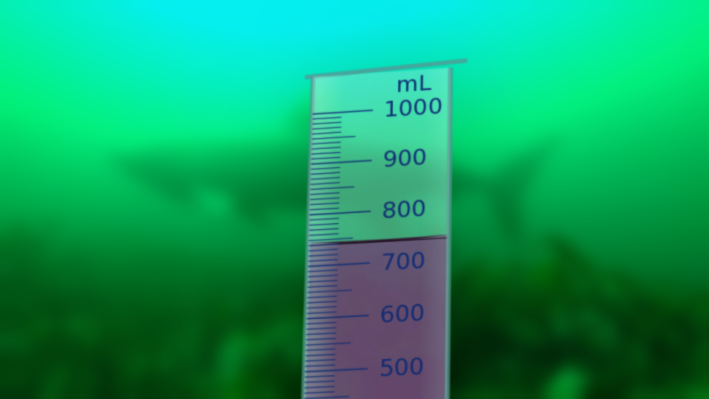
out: 740 mL
